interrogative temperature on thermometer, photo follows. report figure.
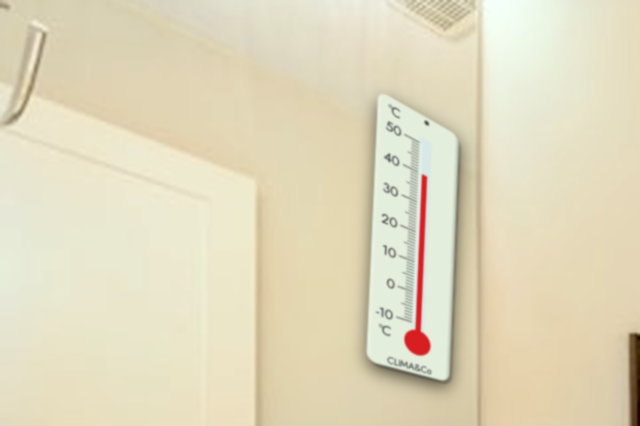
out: 40 °C
